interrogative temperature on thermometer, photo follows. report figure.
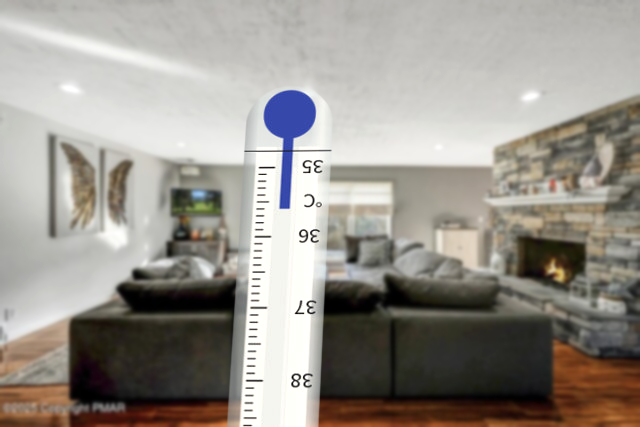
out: 35.6 °C
